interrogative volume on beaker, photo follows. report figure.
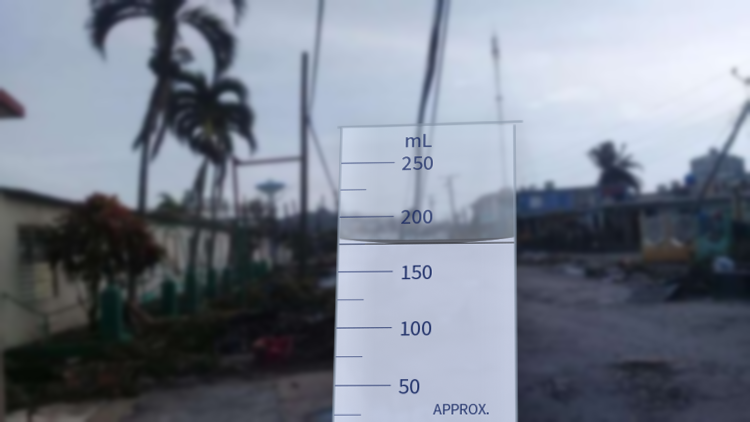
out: 175 mL
